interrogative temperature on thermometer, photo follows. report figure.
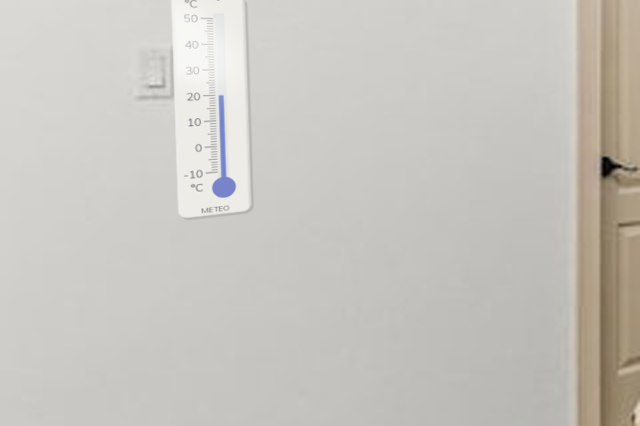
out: 20 °C
